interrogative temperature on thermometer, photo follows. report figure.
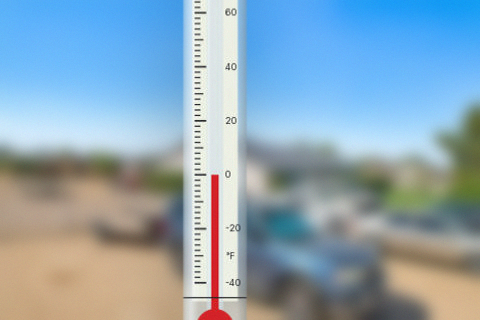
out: 0 °F
